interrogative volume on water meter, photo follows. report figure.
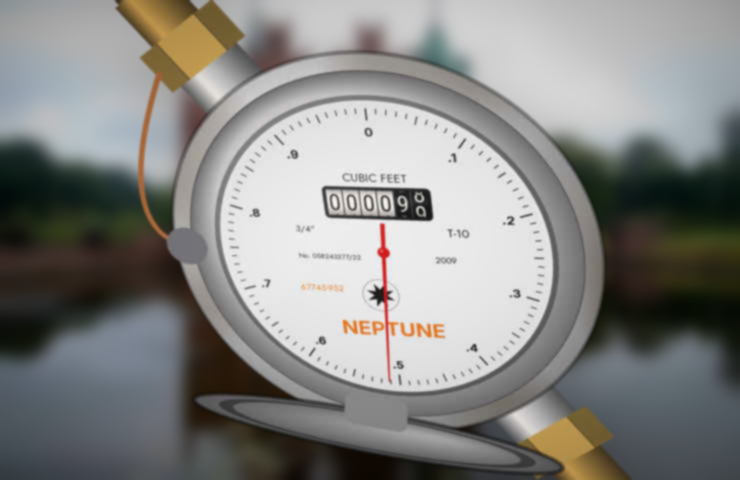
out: 98.51 ft³
